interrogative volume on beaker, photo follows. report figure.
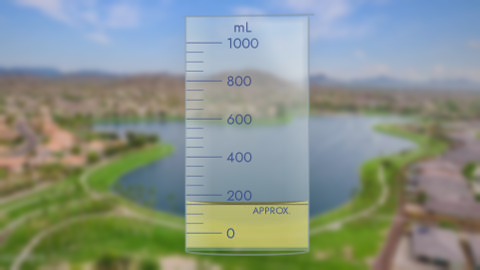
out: 150 mL
